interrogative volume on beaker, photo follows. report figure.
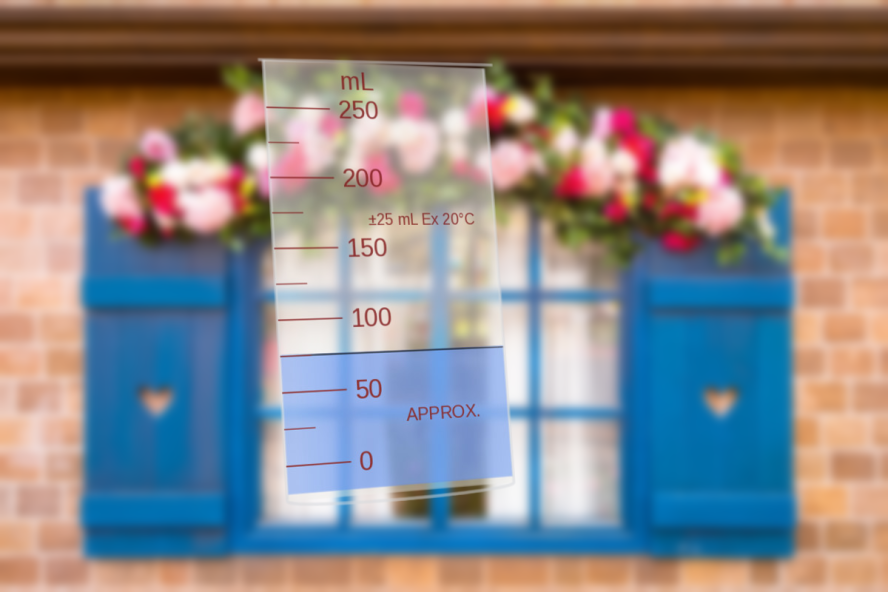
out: 75 mL
